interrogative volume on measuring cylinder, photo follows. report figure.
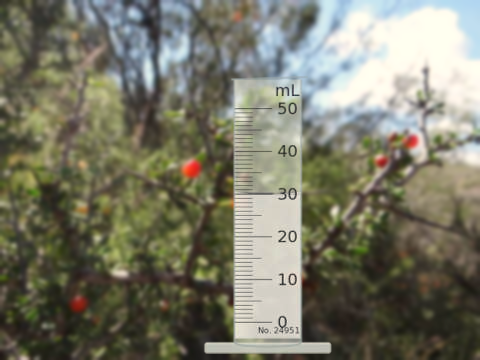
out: 30 mL
